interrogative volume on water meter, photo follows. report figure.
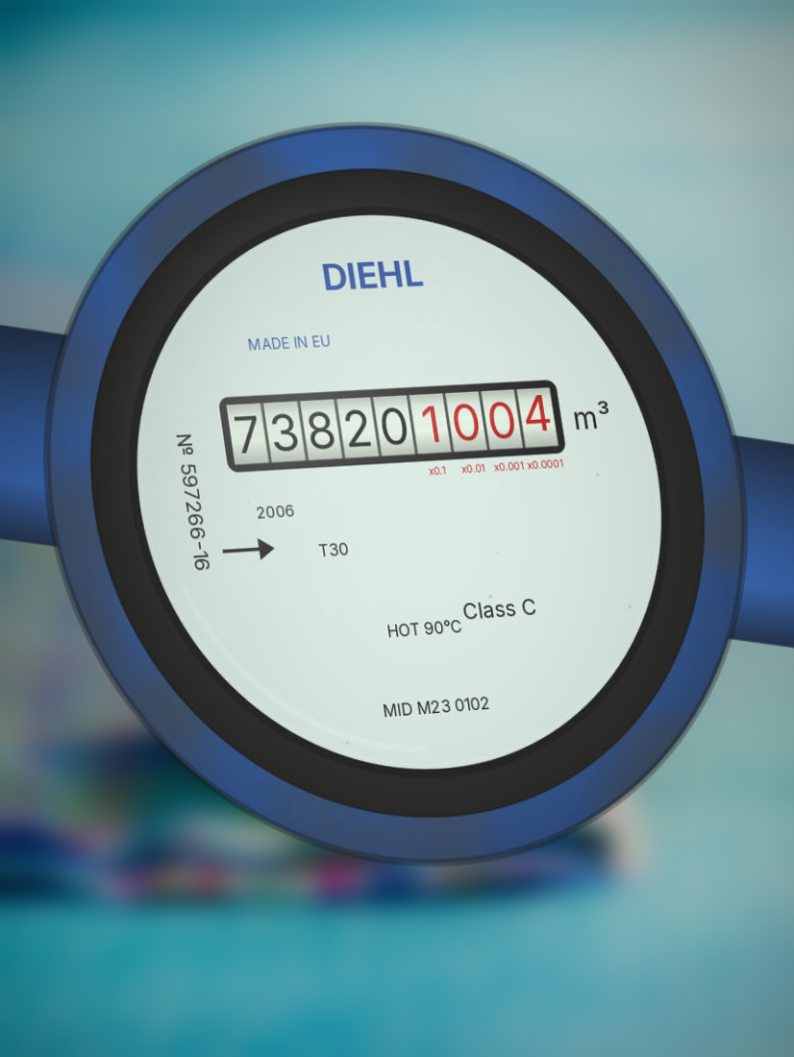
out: 73820.1004 m³
